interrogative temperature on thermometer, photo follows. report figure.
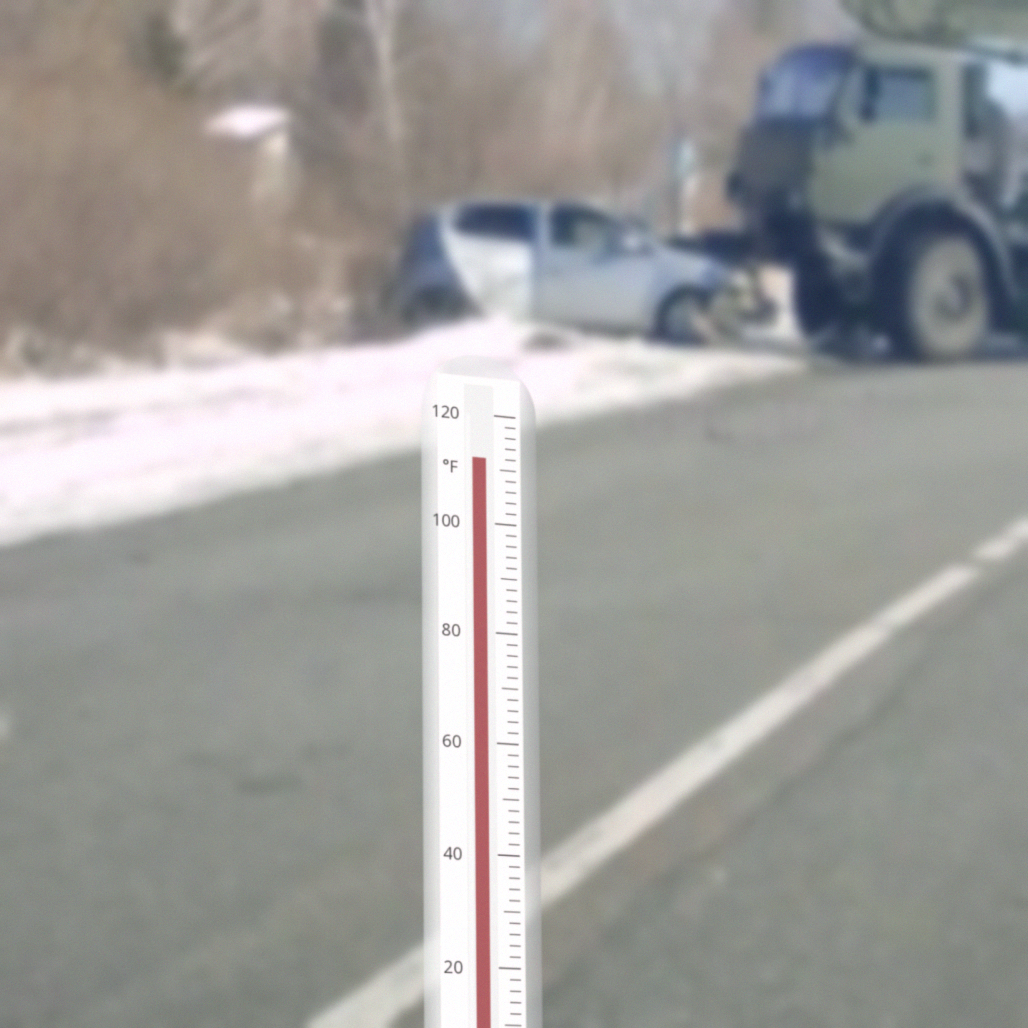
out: 112 °F
